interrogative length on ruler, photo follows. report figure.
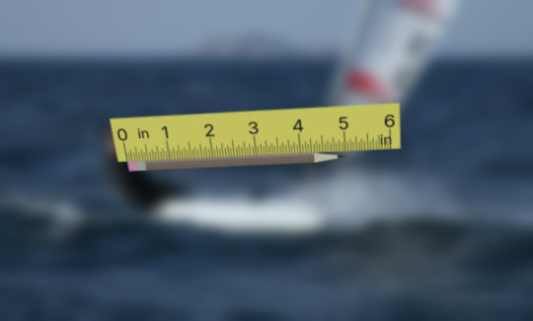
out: 5 in
